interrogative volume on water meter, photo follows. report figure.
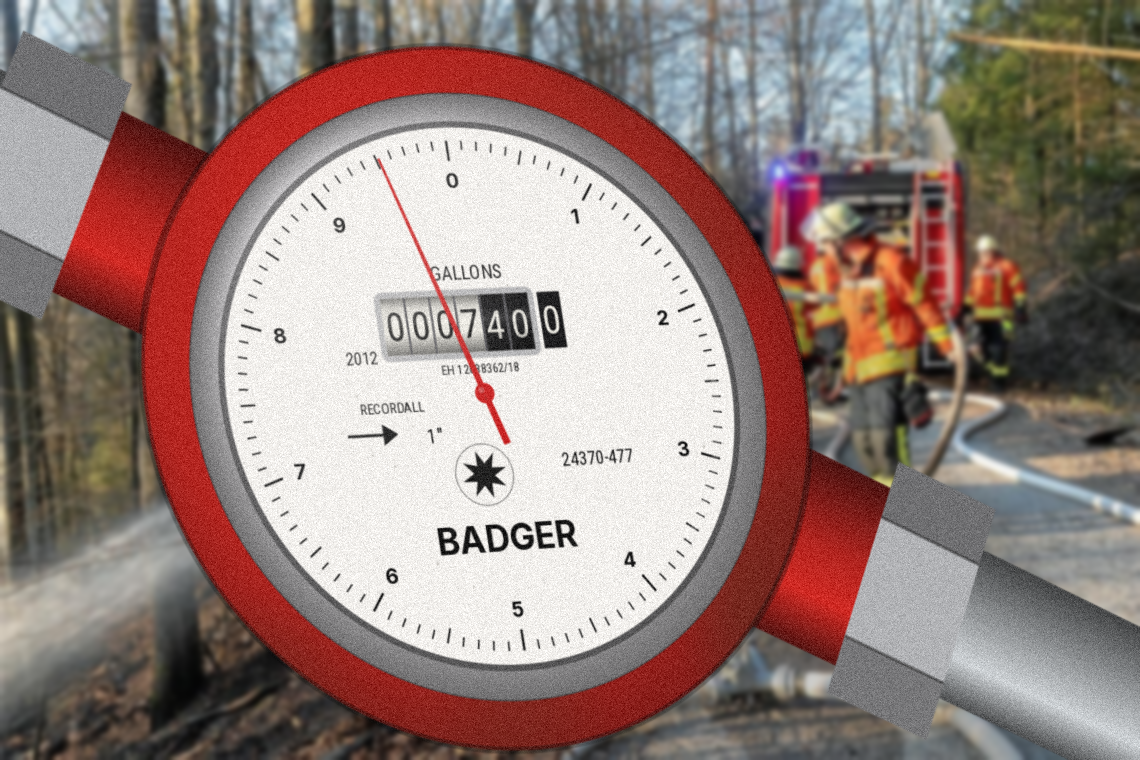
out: 7399.5 gal
